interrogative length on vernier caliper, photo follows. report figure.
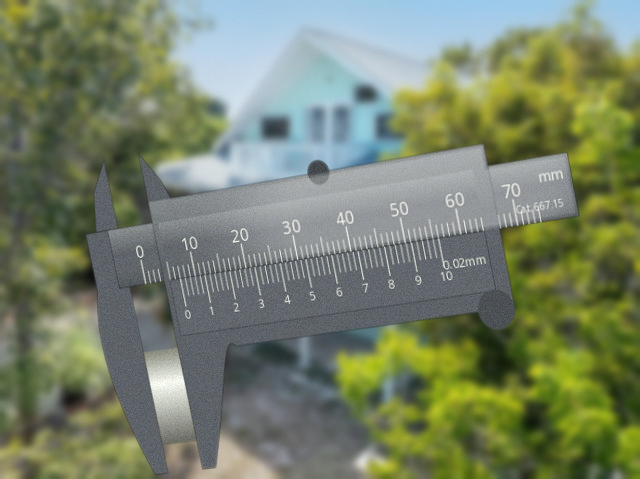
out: 7.0 mm
